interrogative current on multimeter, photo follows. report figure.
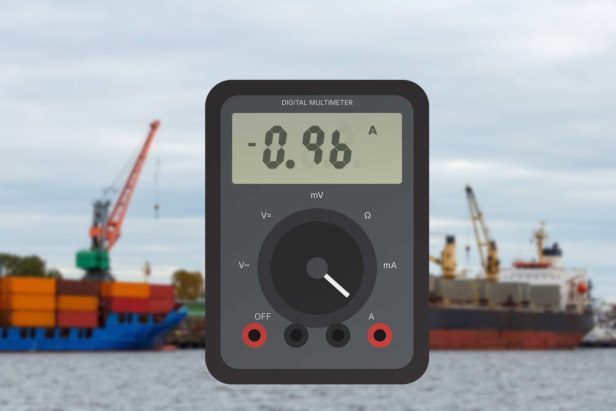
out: -0.96 A
